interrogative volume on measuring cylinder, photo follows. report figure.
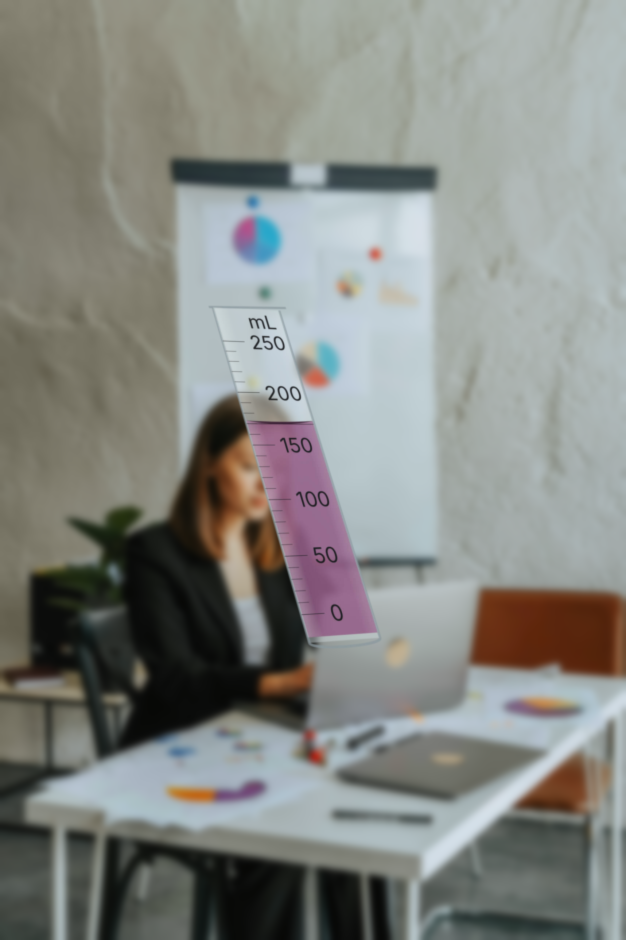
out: 170 mL
